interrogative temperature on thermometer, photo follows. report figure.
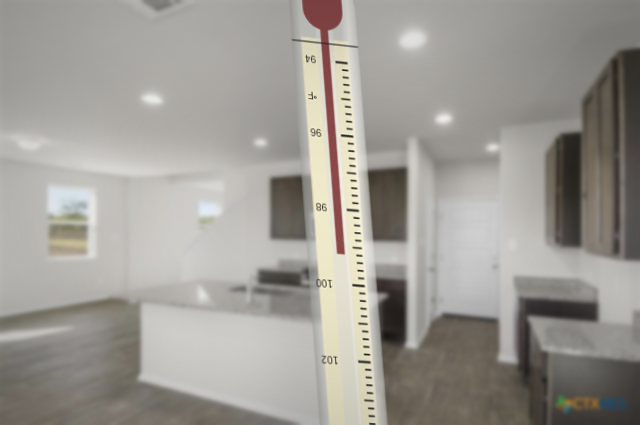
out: 99.2 °F
